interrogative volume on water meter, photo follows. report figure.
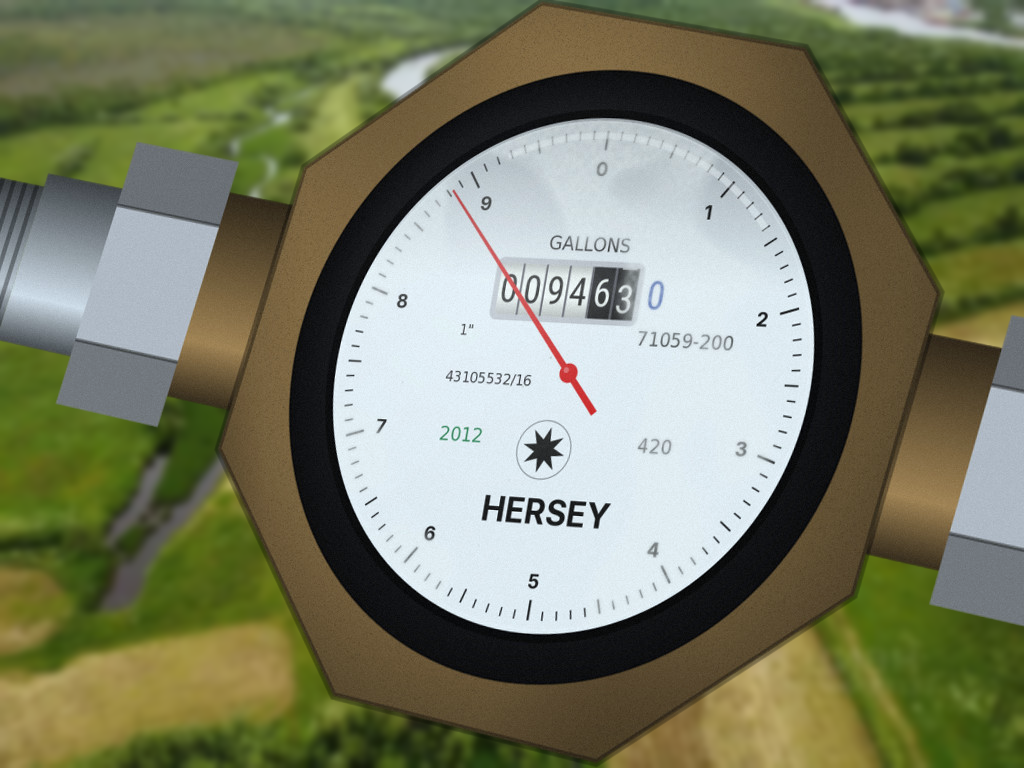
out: 94628.8 gal
